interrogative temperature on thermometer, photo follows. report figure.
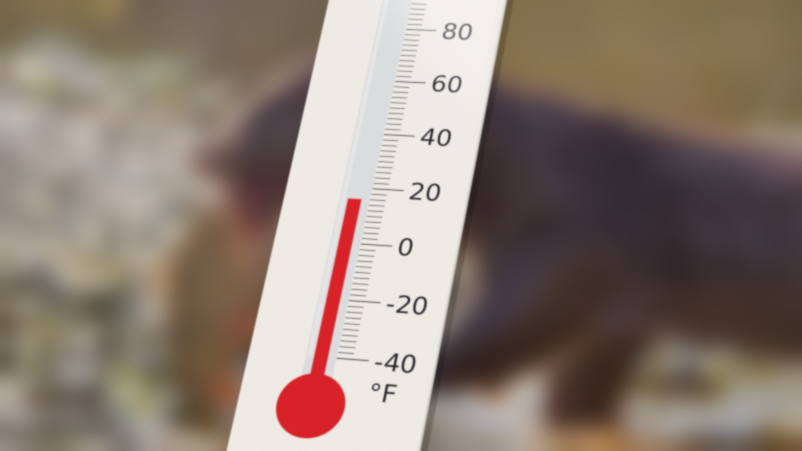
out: 16 °F
